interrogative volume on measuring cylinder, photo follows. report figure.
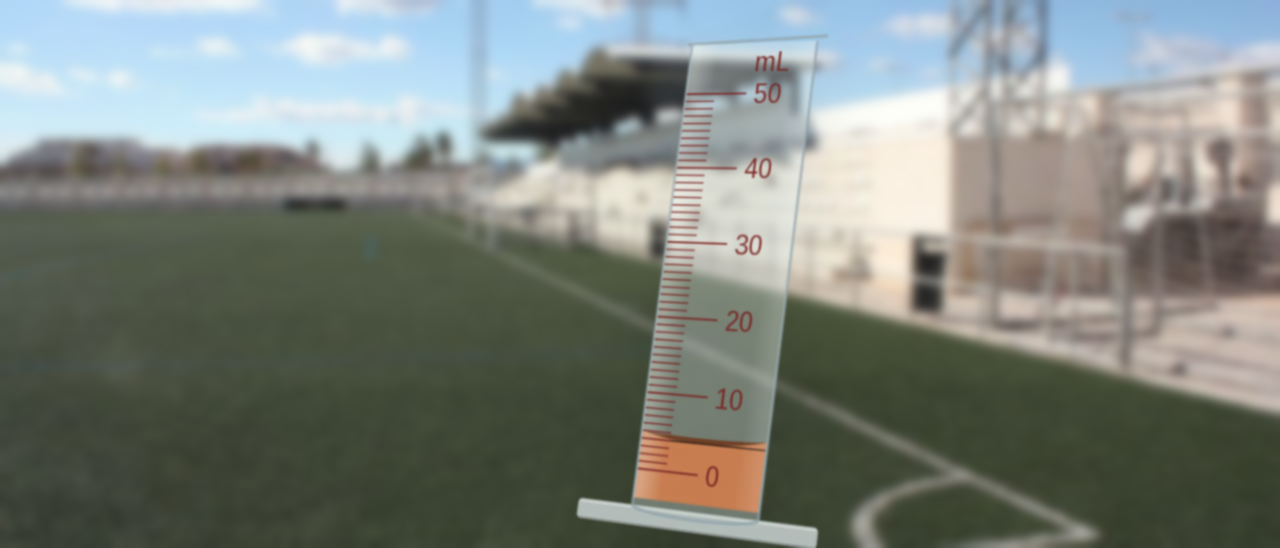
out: 4 mL
